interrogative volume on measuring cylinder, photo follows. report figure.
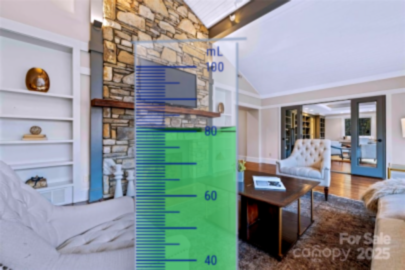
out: 80 mL
